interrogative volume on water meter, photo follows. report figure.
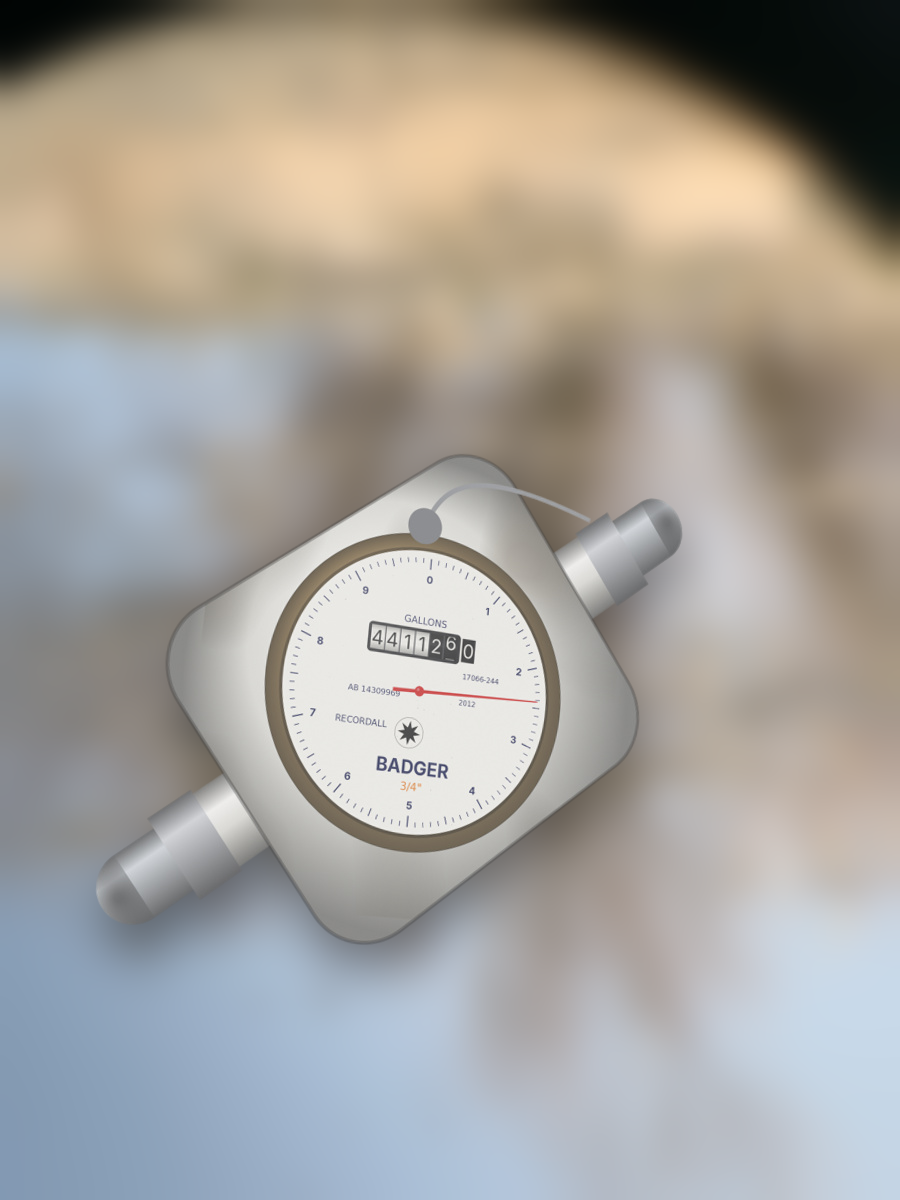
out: 4411262.4 gal
